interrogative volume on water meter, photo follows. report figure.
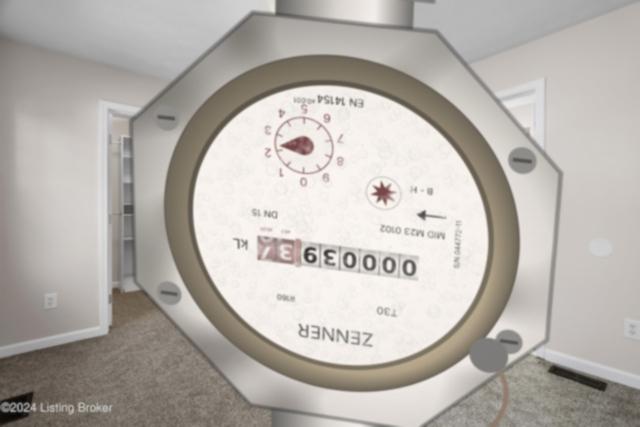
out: 39.372 kL
